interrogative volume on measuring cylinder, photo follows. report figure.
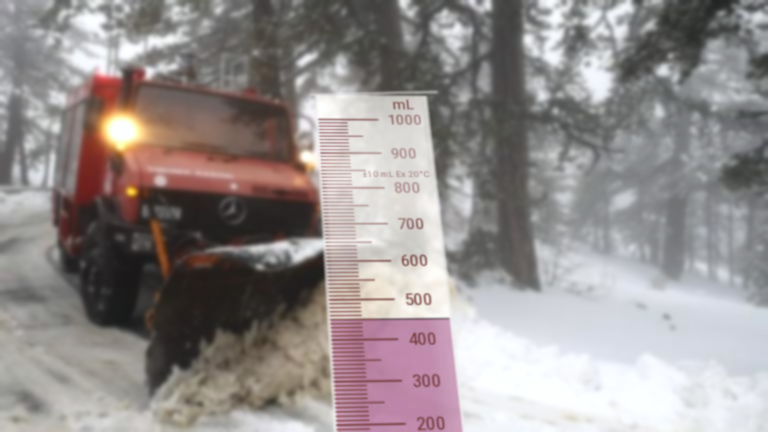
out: 450 mL
